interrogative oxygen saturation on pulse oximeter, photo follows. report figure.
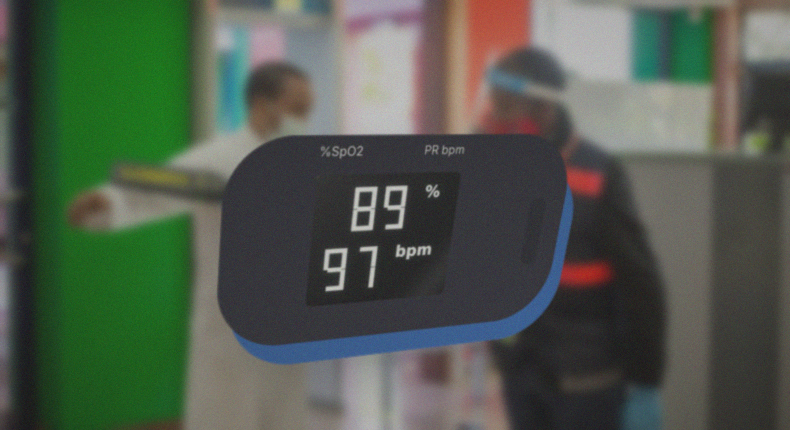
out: 89 %
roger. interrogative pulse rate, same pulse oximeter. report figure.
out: 97 bpm
